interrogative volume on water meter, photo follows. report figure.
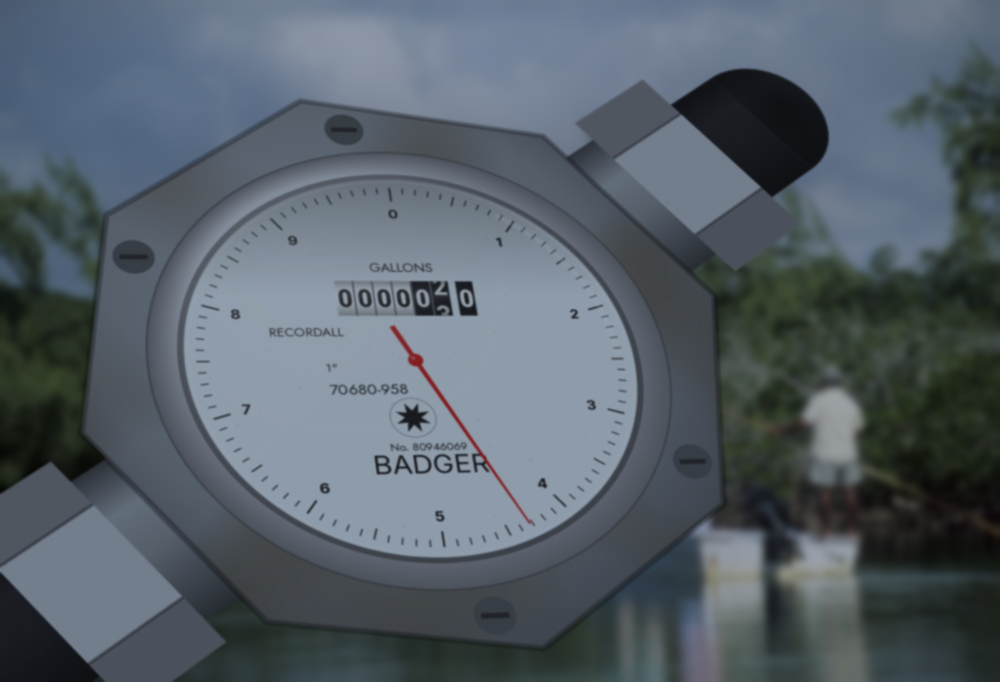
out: 24.3 gal
